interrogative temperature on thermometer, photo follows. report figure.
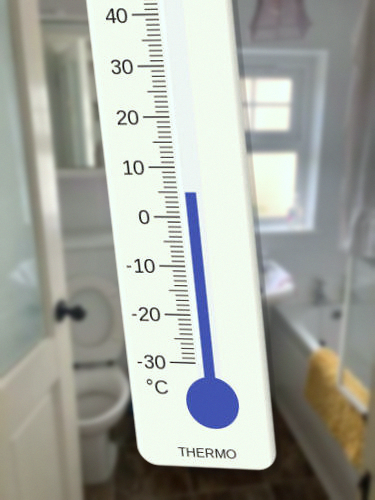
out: 5 °C
